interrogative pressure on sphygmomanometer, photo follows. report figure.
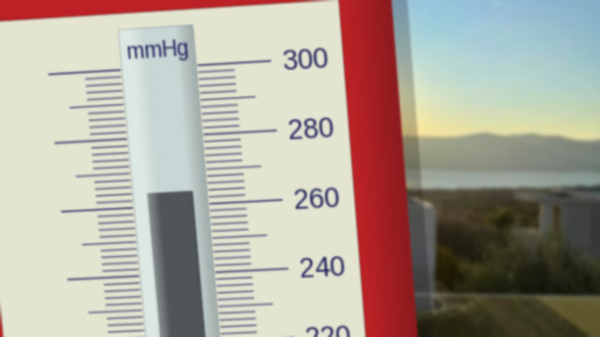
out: 264 mmHg
